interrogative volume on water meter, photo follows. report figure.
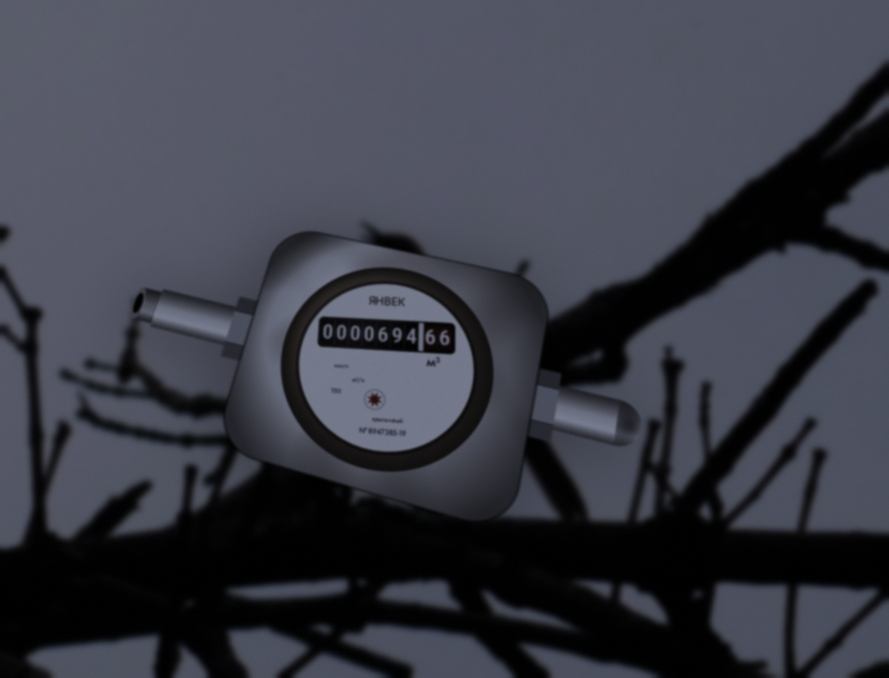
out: 694.66 m³
